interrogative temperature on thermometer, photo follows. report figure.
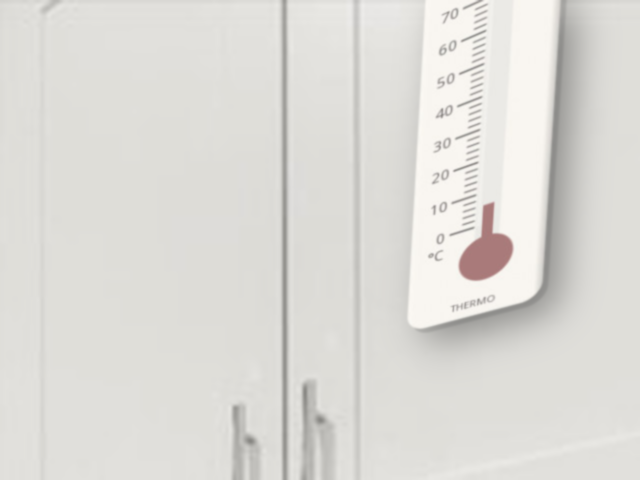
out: 6 °C
